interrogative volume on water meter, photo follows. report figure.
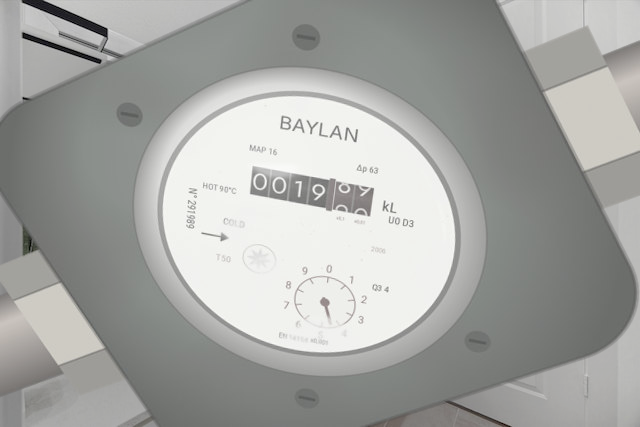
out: 19.894 kL
